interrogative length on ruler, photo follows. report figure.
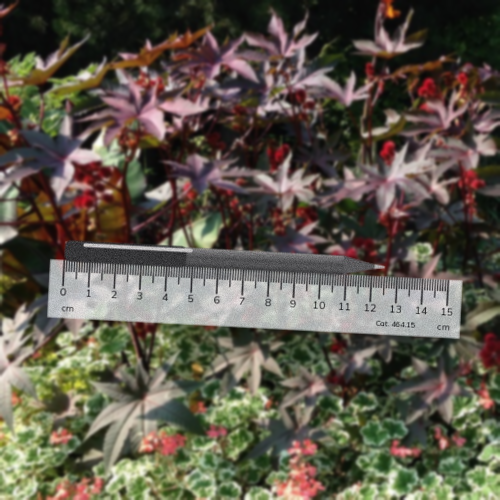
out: 12.5 cm
